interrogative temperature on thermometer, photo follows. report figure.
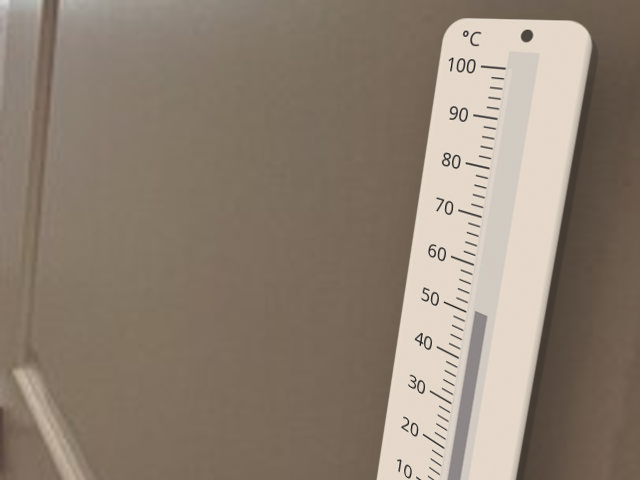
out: 51 °C
